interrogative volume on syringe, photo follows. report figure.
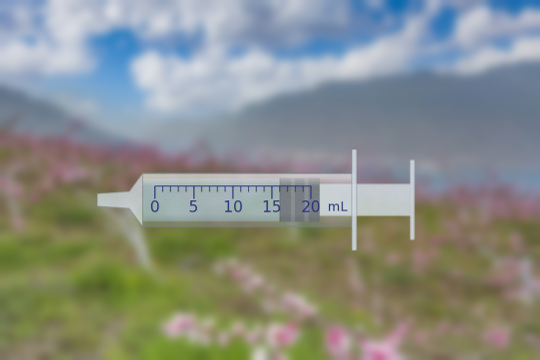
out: 16 mL
